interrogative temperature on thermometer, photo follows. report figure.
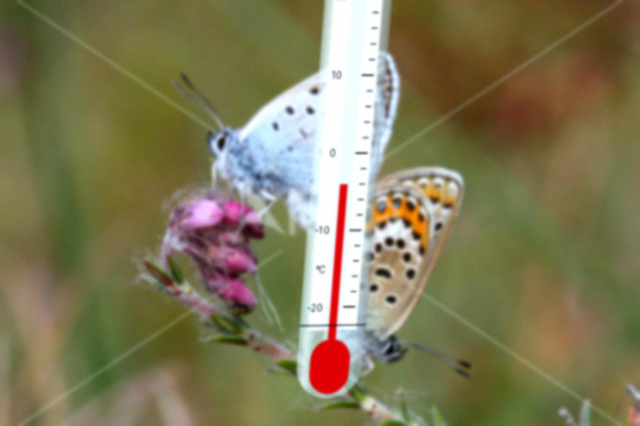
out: -4 °C
